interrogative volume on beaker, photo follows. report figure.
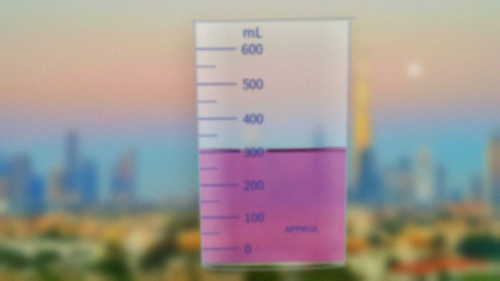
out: 300 mL
